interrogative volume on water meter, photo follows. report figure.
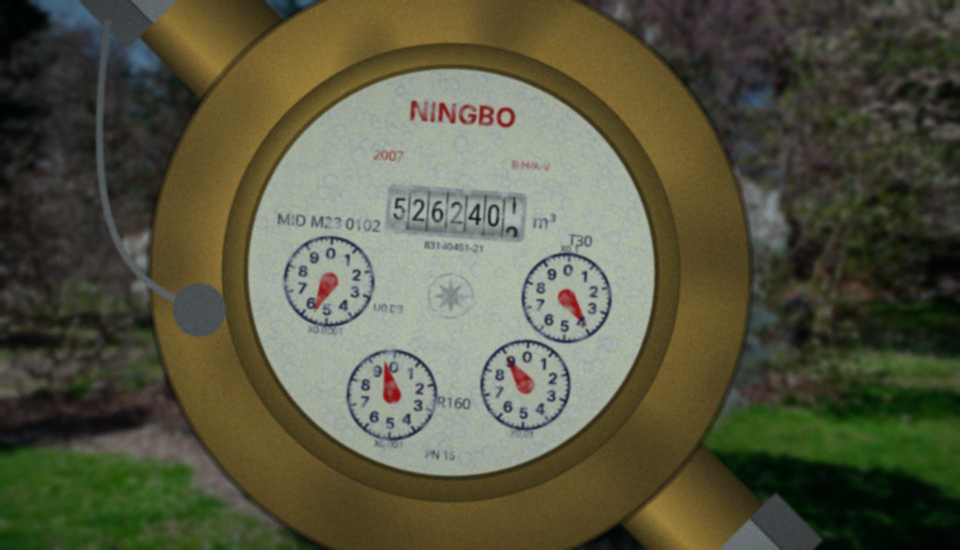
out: 5262401.3895 m³
